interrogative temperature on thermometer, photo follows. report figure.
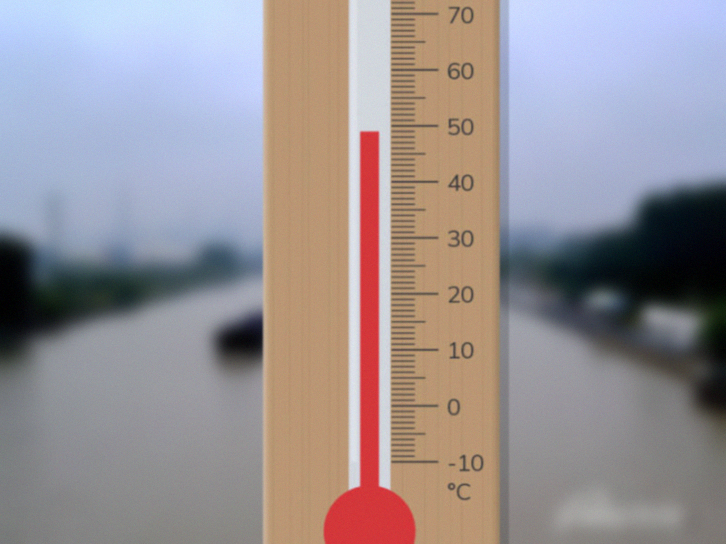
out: 49 °C
